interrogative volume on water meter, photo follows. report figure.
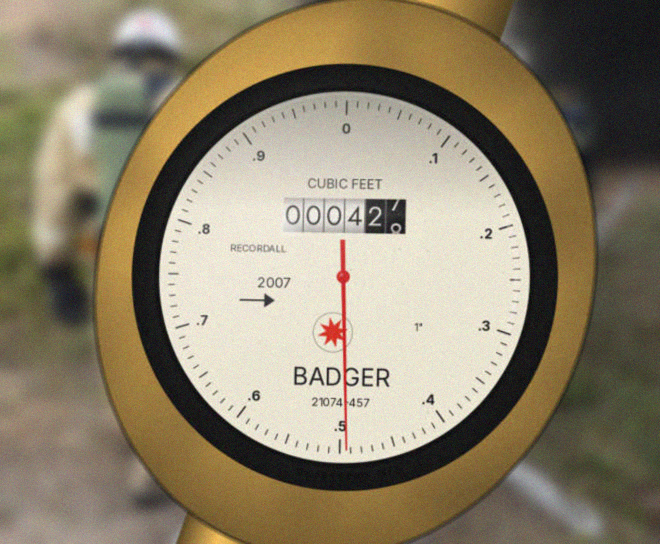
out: 427.49 ft³
